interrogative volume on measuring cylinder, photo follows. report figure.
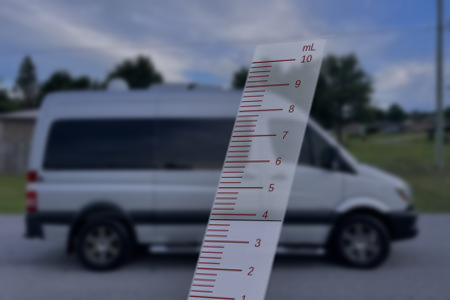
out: 3.8 mL
